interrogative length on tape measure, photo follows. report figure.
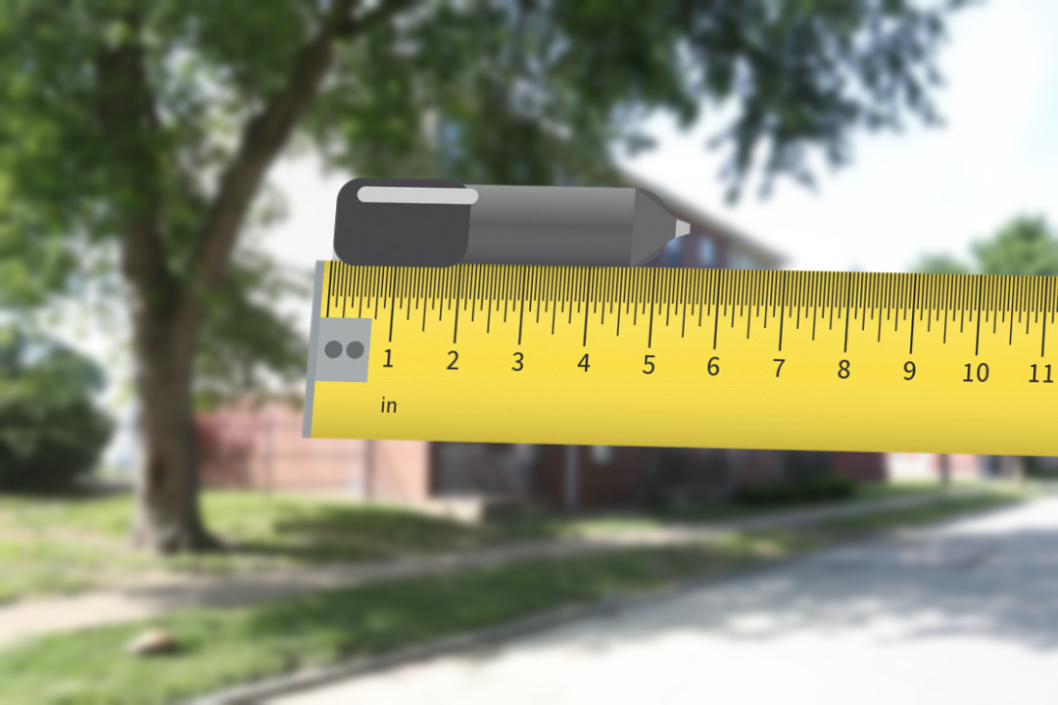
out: 5.5 in
